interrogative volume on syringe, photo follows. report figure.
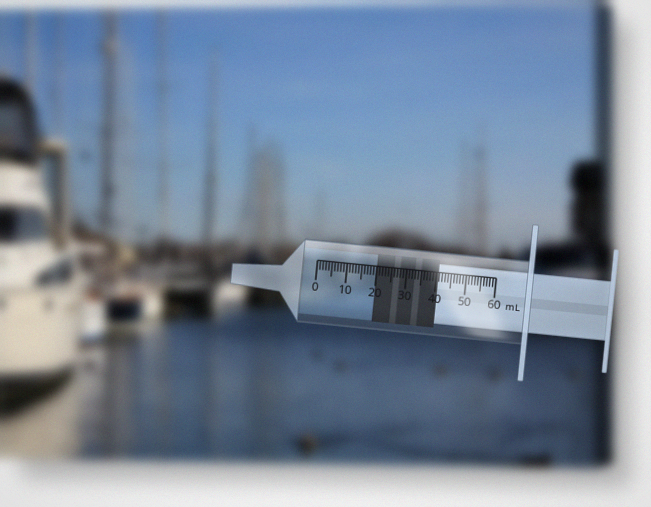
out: 20 mL
